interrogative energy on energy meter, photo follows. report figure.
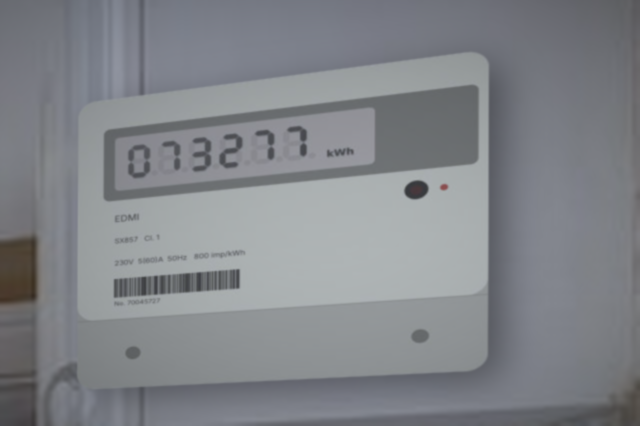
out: 73277 kWh
